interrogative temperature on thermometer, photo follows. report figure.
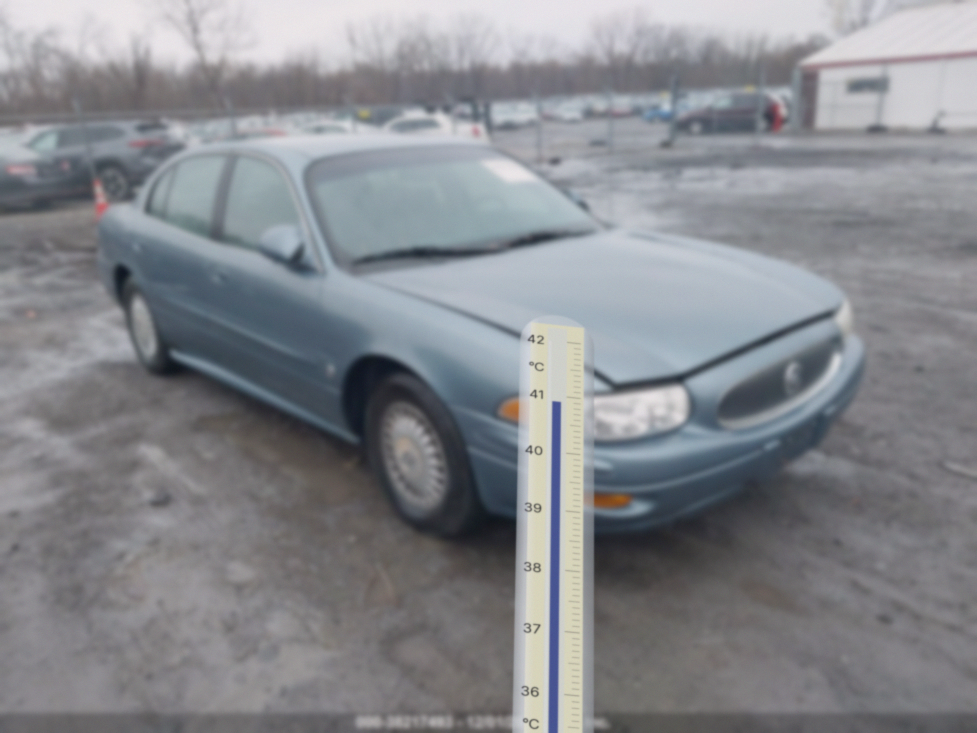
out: 40.9 °C
